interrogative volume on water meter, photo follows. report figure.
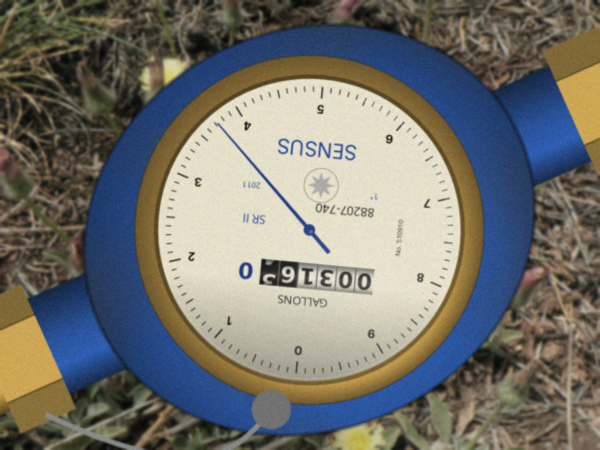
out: 31633.7 gal
